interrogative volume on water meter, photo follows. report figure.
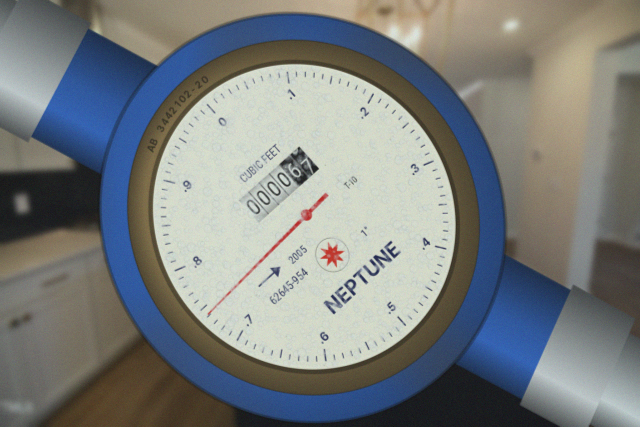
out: 66.74 ft³
